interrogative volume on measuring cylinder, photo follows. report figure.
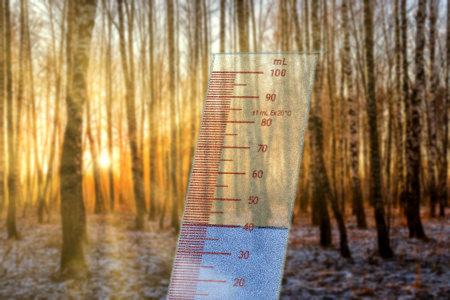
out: 40 mL
